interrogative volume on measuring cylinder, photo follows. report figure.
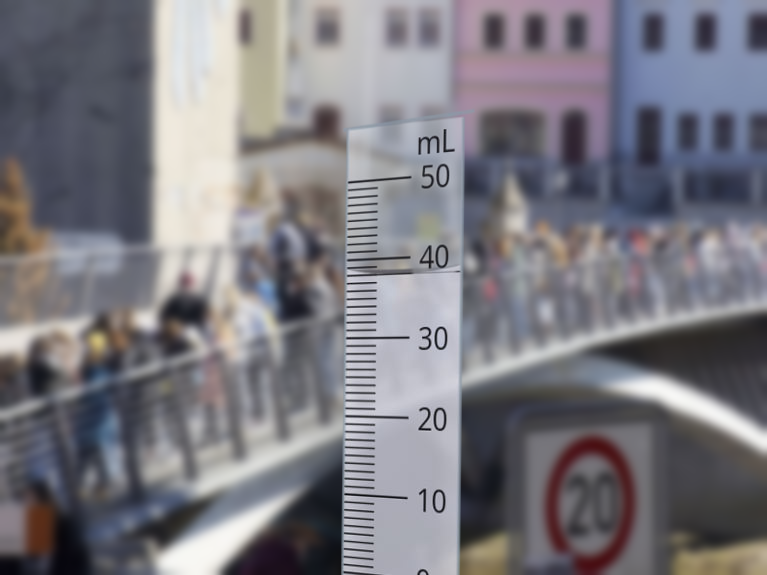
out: 38 mL
